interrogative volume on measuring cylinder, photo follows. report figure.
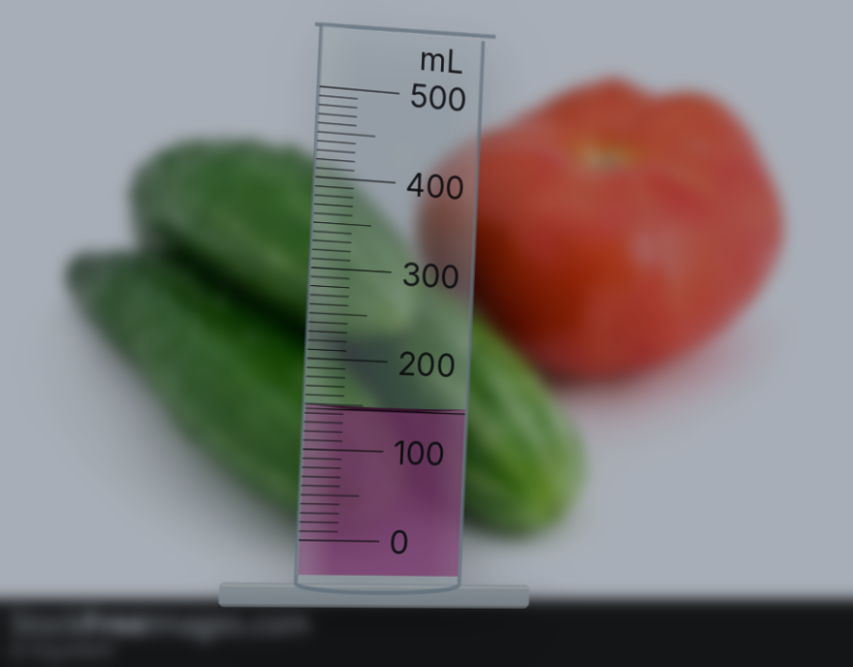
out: 145 mL
